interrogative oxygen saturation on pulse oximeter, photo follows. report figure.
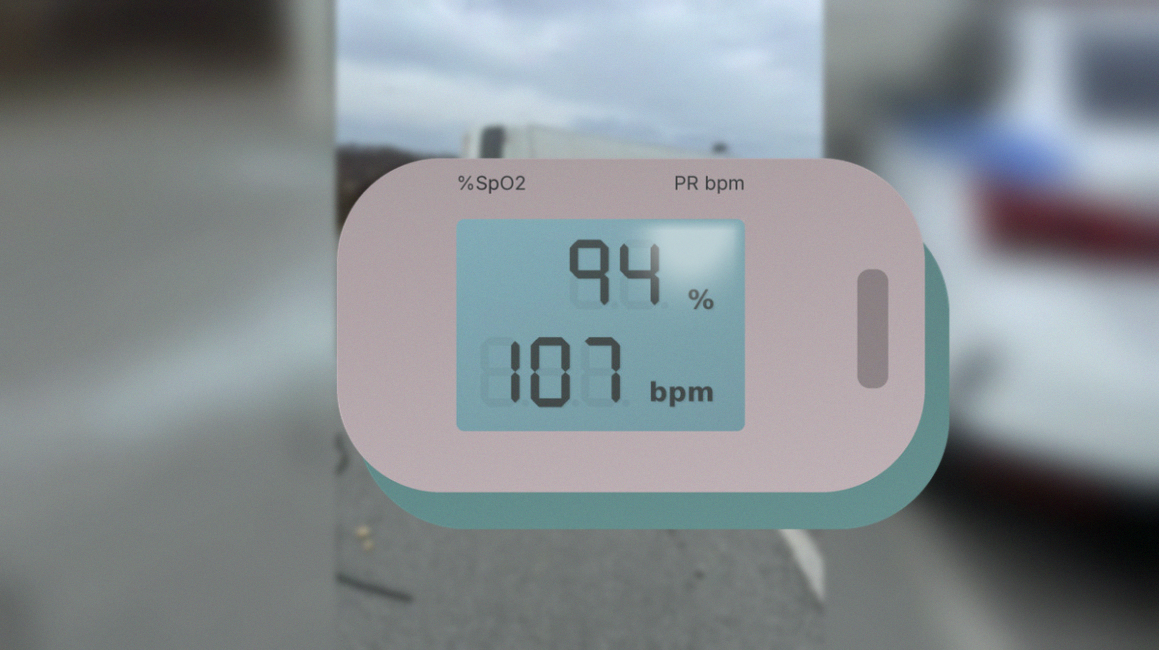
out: 94 %
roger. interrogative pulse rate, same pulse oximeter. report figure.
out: 107 bpm
